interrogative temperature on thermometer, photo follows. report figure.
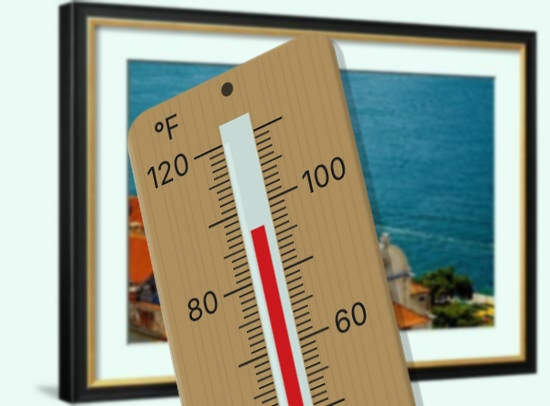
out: 94 °F
